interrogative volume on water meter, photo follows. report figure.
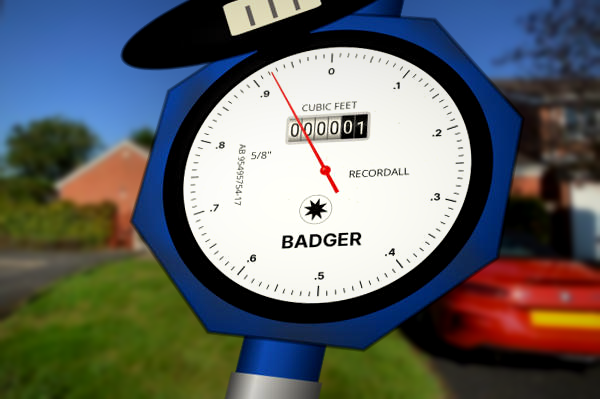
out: 0.92 ft³
